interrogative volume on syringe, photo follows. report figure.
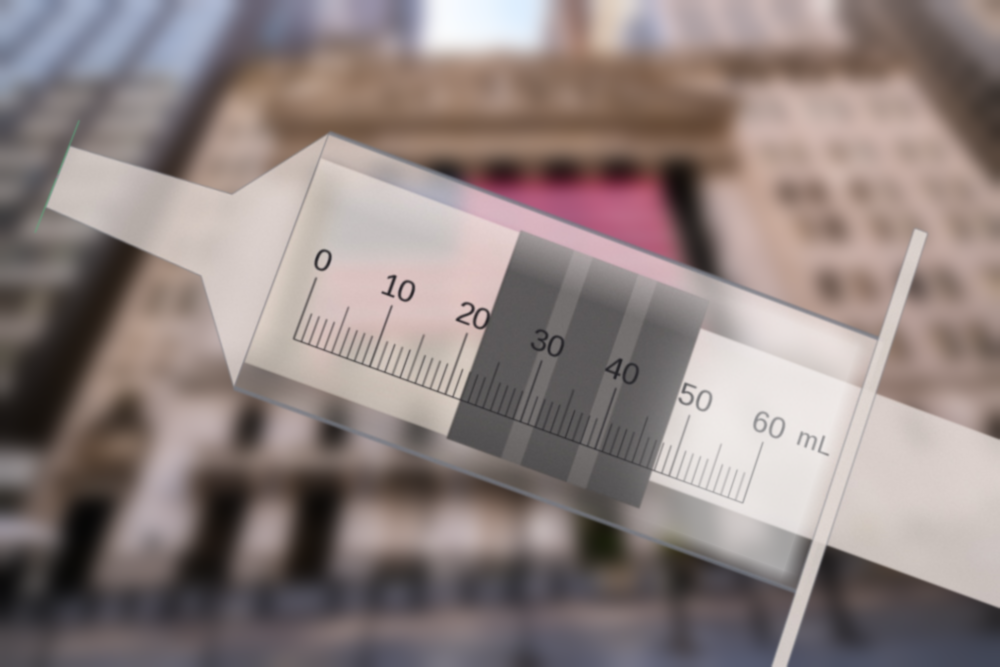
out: 22 mL
